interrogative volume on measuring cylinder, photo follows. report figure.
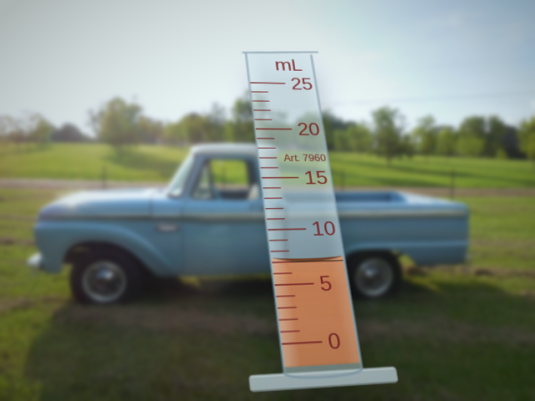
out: 7 mL
